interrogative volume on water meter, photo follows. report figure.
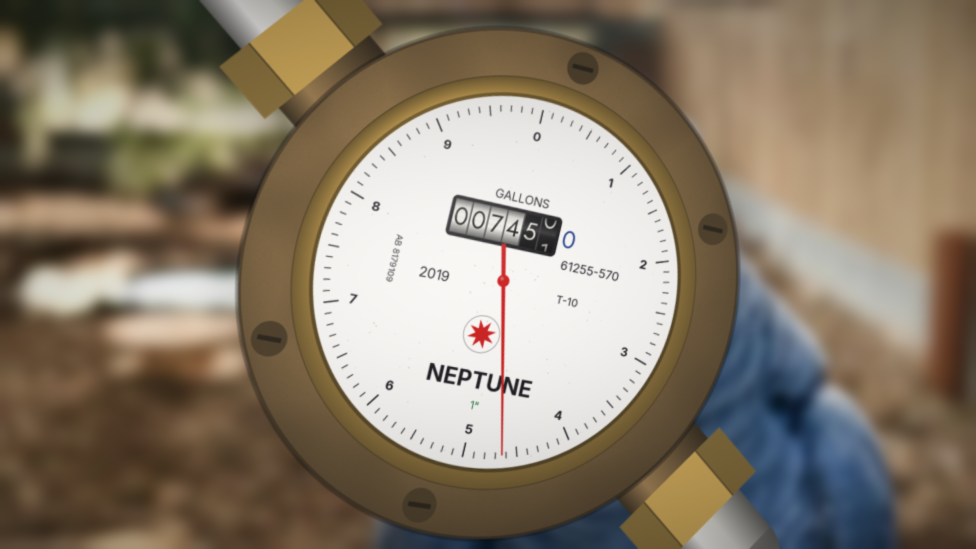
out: 74504.6 gal
